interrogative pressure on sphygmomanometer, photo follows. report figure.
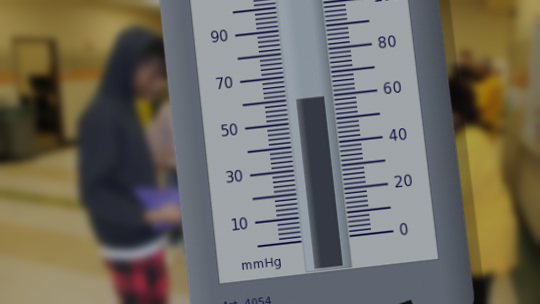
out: 60 mmHg
